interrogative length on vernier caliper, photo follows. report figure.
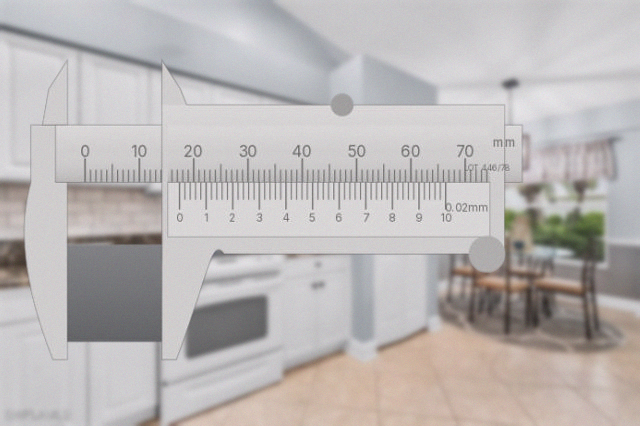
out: 17.4 mm
